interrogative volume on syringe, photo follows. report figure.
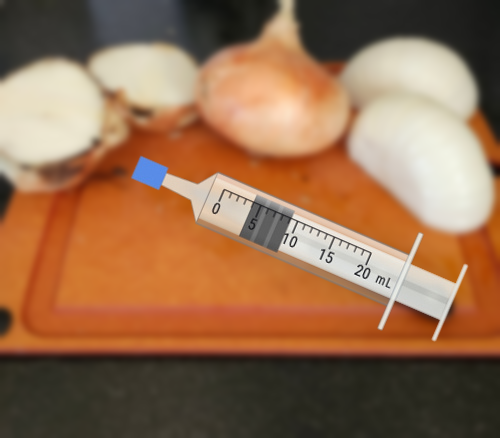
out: 4 mL
